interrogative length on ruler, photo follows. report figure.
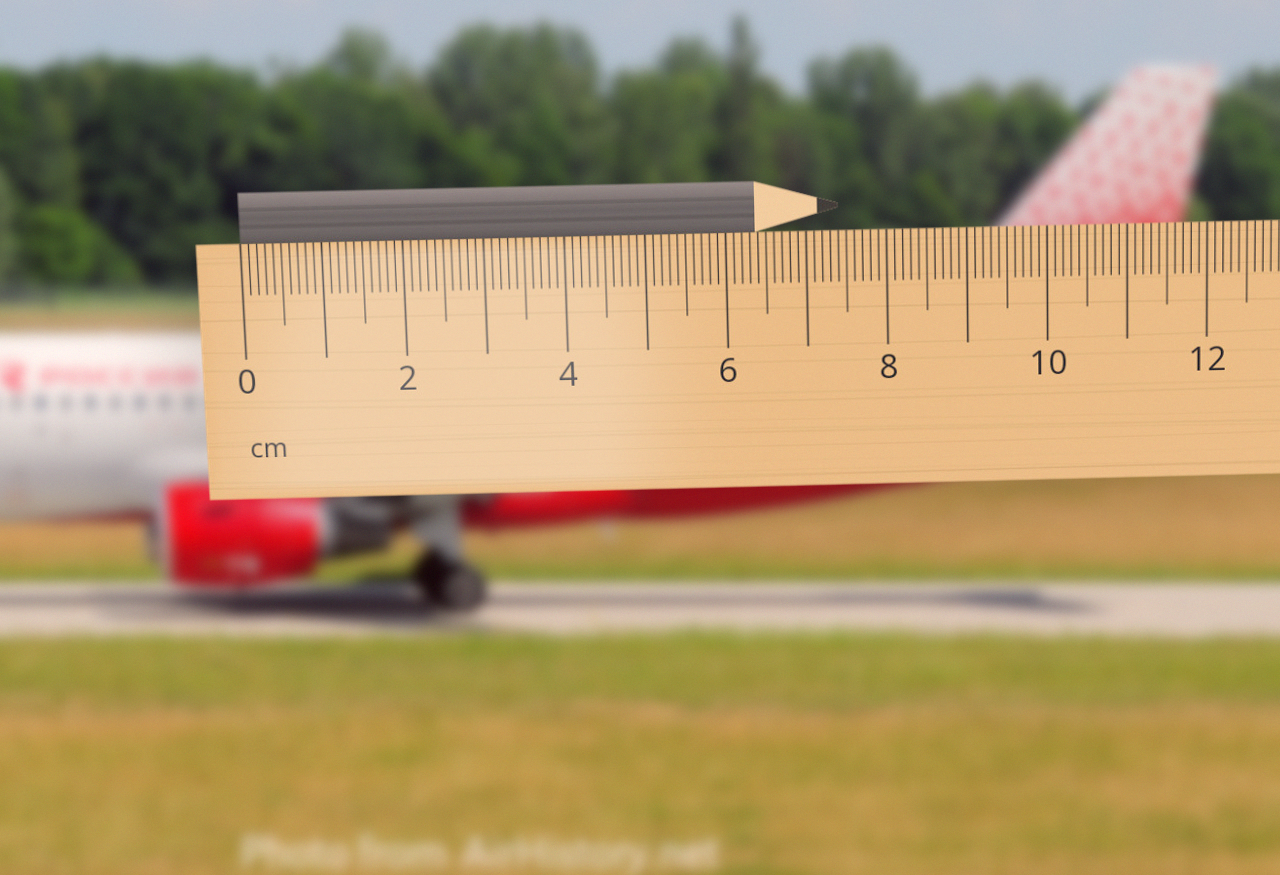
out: 7.4 cm
